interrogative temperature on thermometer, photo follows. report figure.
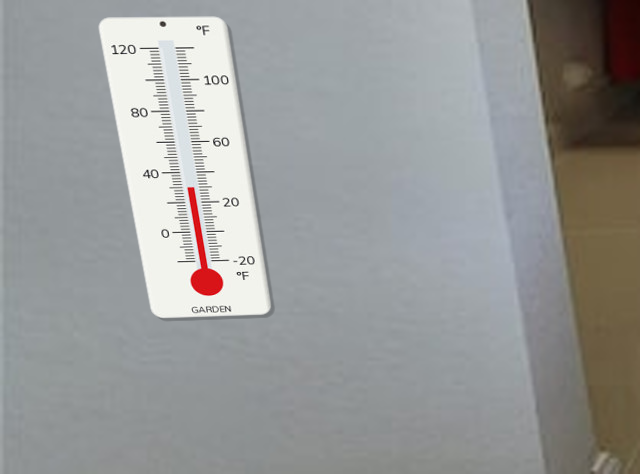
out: 30 °F
